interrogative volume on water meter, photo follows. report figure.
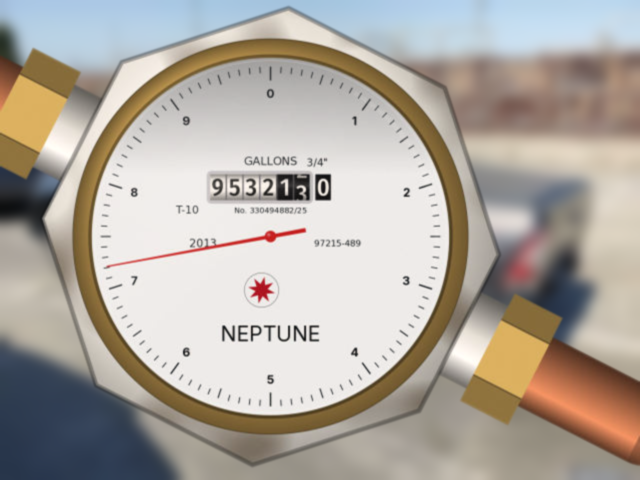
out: 9532127.2 gal
